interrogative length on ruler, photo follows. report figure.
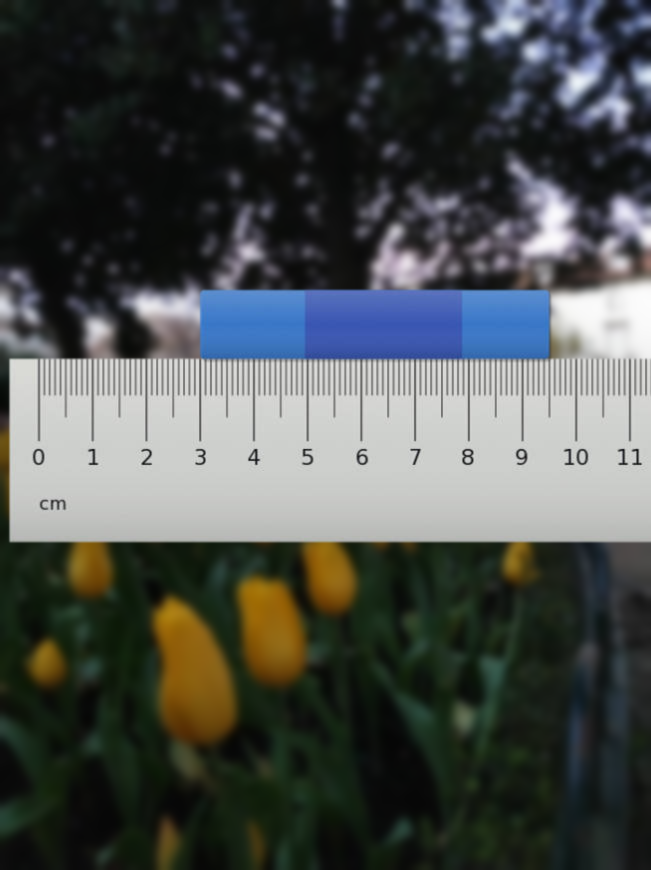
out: 6.5 cm
